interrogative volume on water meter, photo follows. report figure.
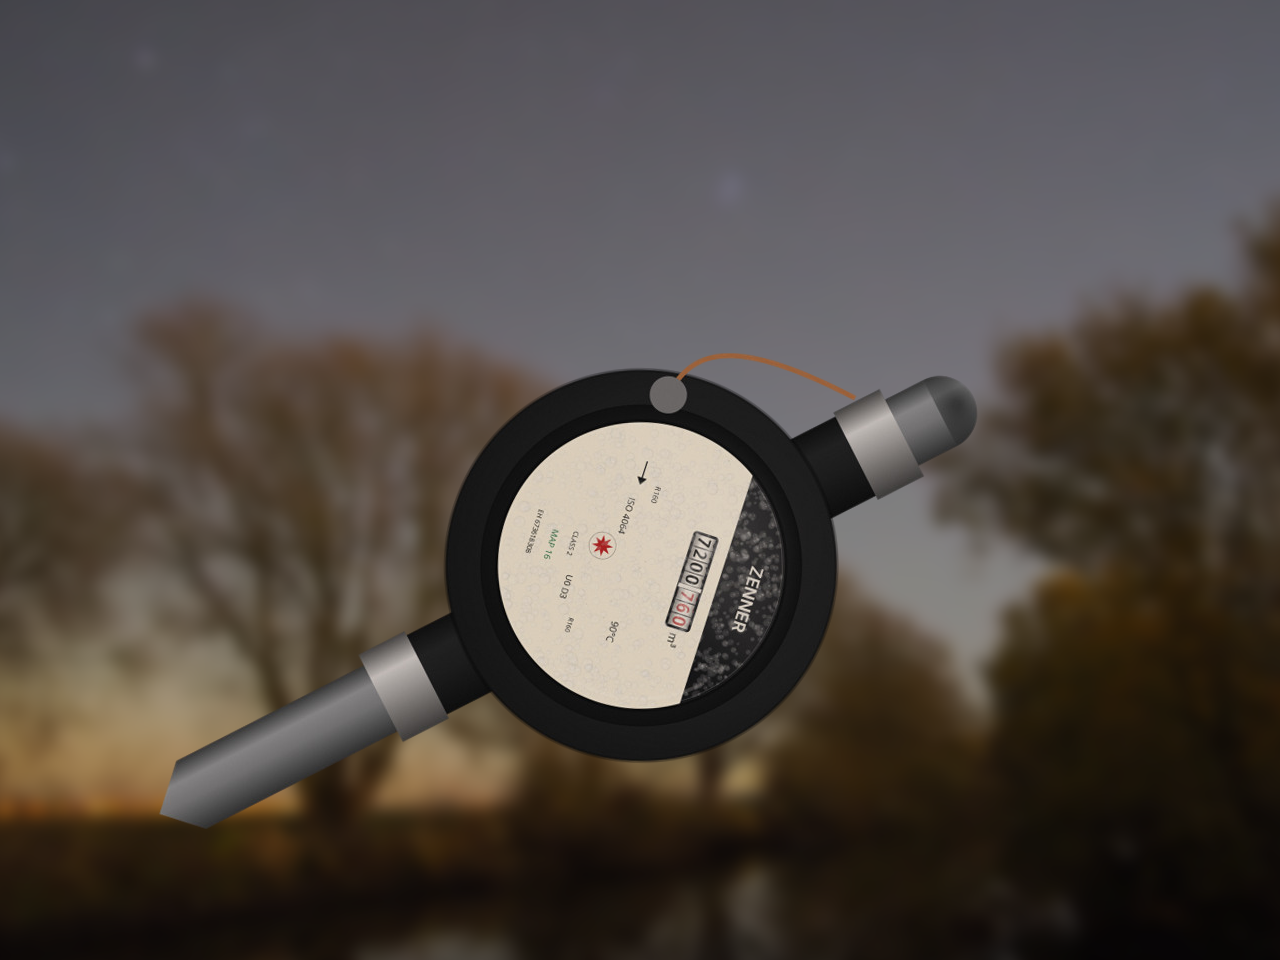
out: 7200.760 m³
